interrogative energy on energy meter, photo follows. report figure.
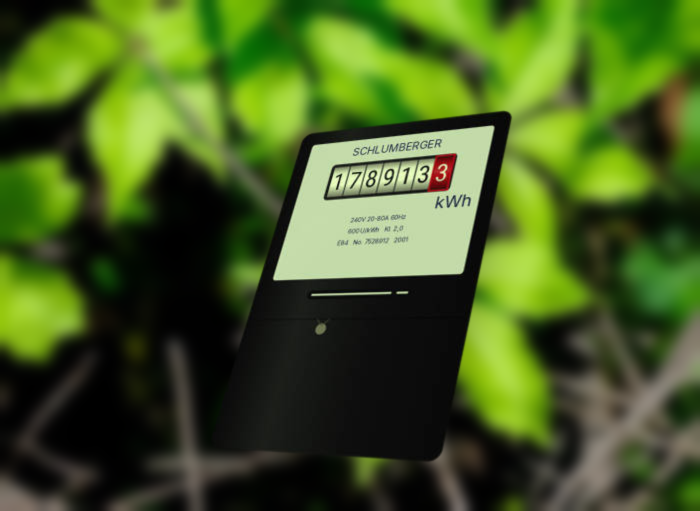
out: 178913.3 kWh
